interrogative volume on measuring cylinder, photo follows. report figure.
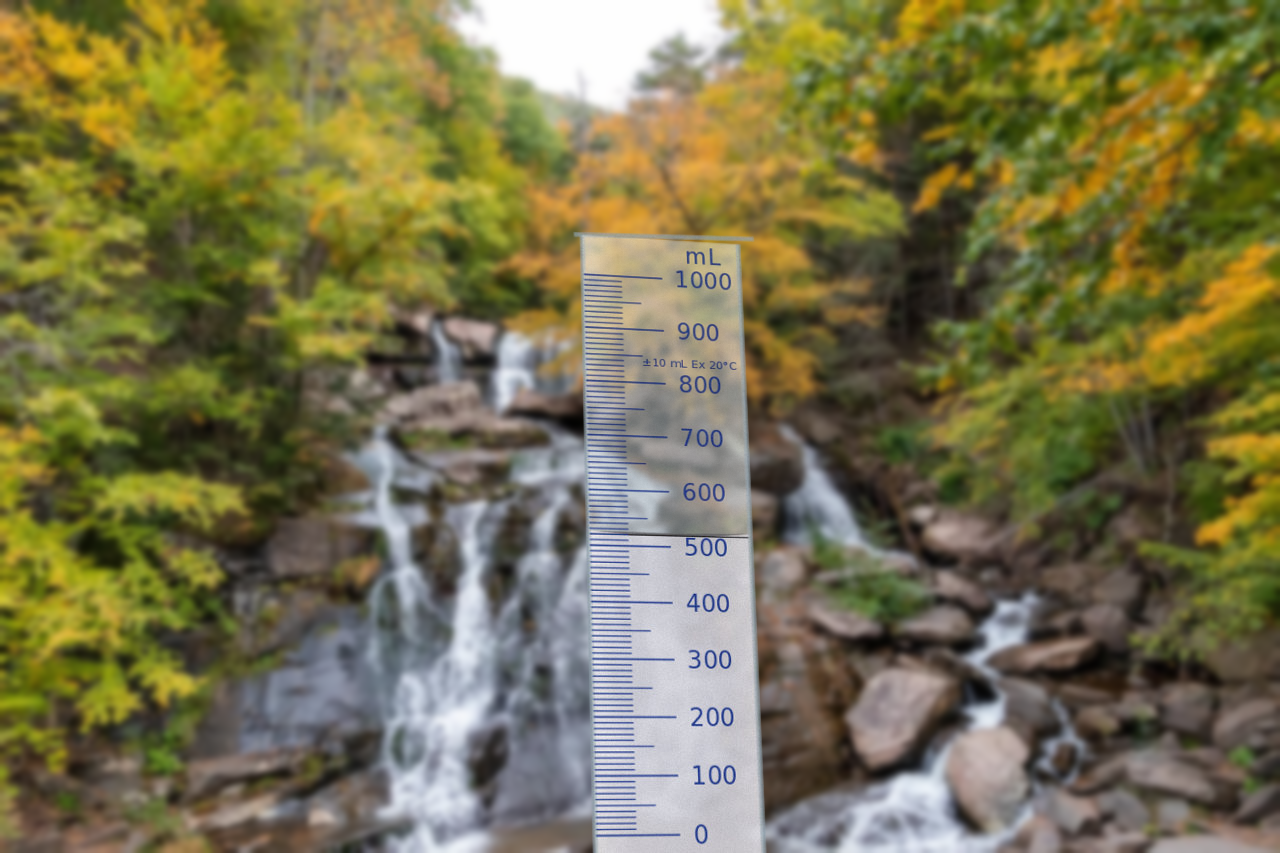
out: 520 mL
